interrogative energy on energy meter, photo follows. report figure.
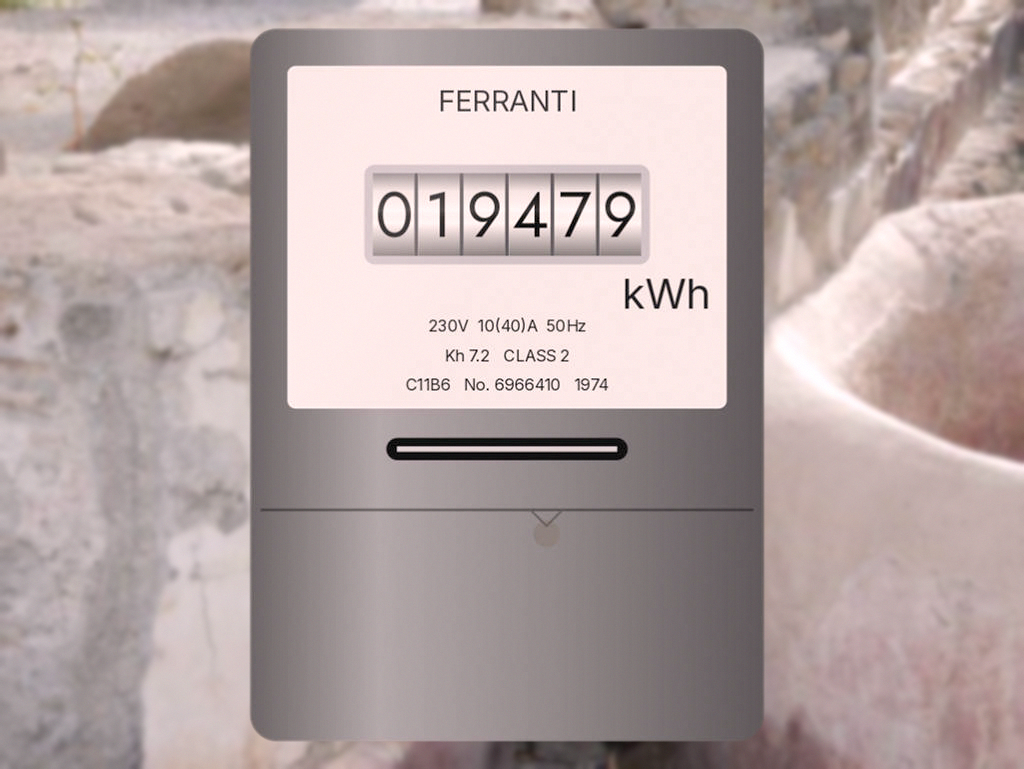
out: 19479 kWh
